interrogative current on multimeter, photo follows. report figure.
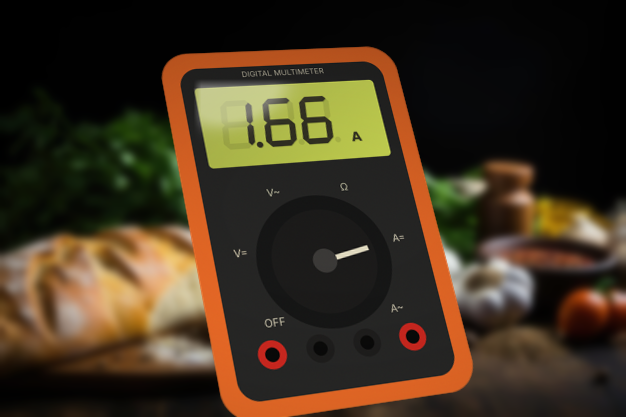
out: 1.66 A
